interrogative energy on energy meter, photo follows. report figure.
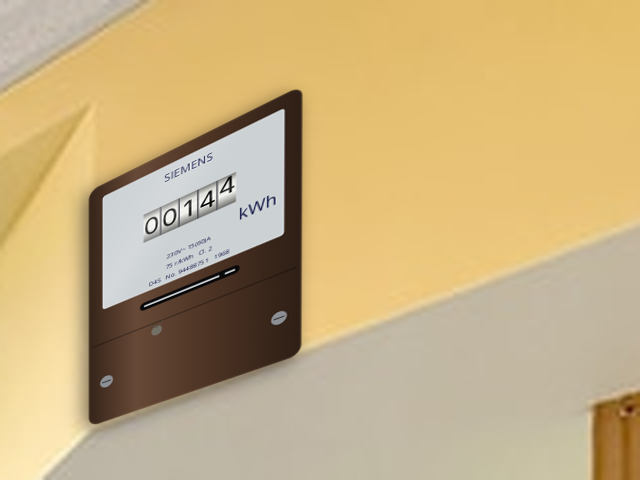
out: 144 kWh
